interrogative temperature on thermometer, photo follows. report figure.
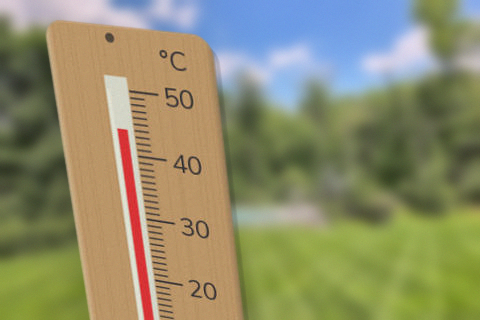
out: 44 °C
